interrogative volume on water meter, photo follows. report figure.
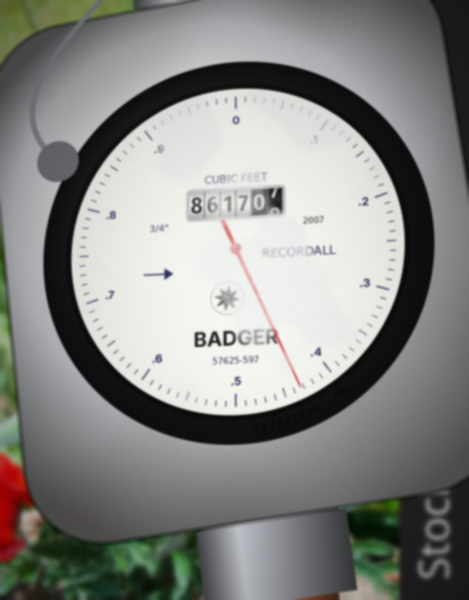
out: 861707.43 ft³
